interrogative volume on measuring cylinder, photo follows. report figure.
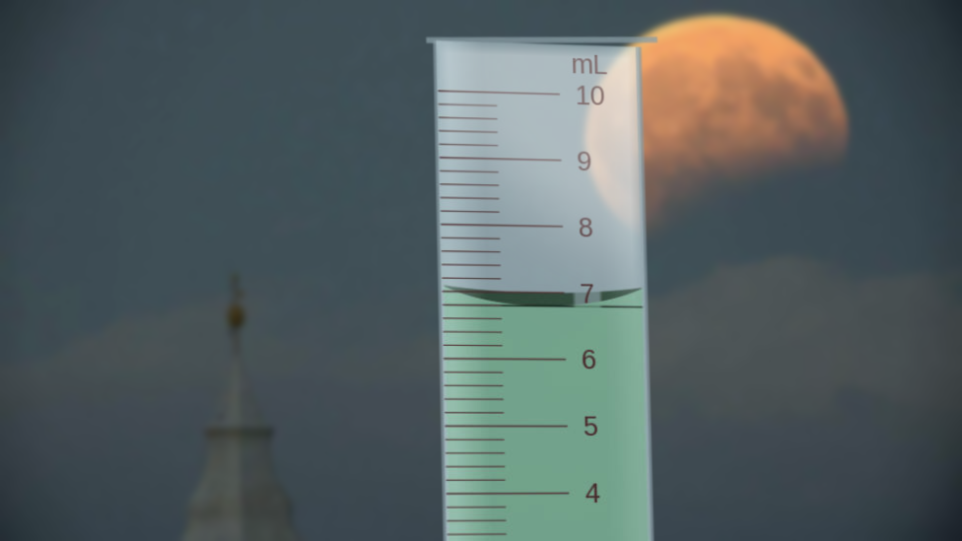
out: 6.8 mL
